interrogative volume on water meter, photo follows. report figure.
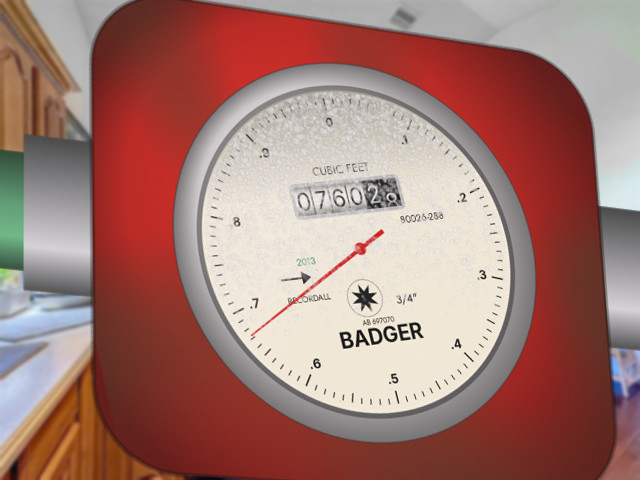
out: 76027.67 ft³
